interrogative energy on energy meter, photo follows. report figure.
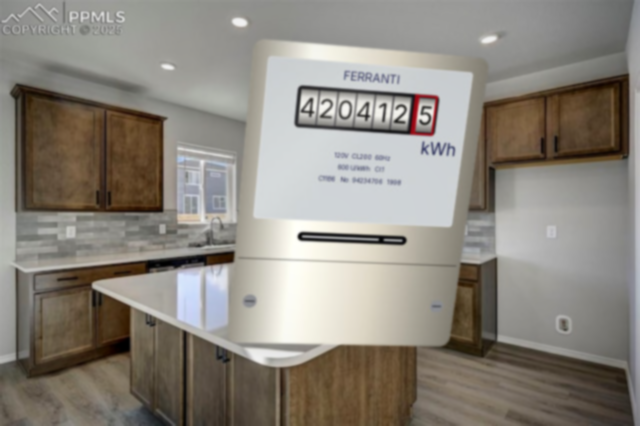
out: 420412.5 kWh
